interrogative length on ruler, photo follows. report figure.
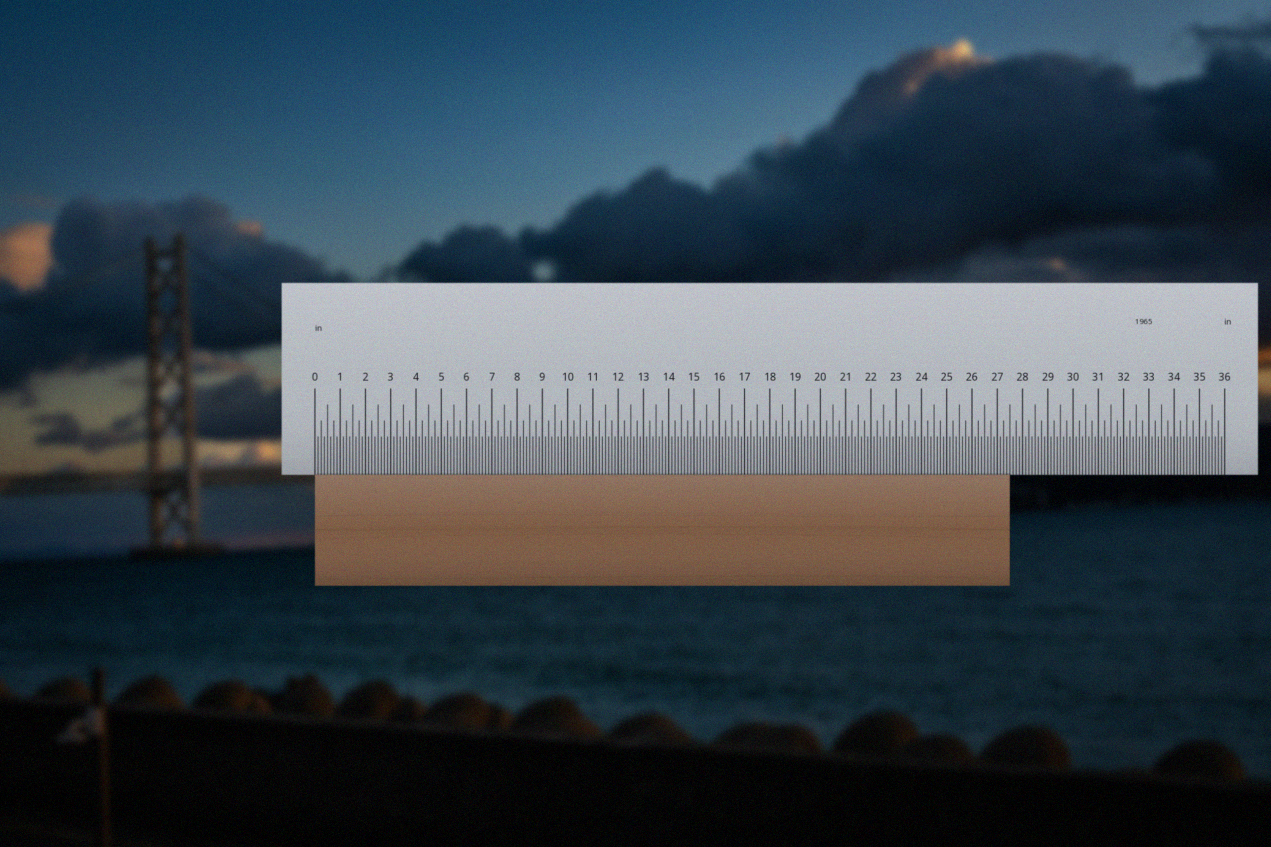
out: 27.5 in
